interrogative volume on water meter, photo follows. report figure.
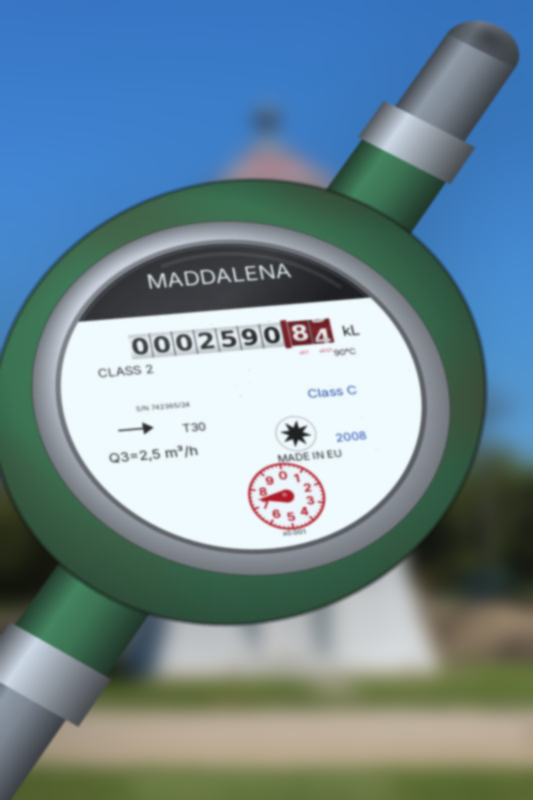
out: 2590.837 kL
